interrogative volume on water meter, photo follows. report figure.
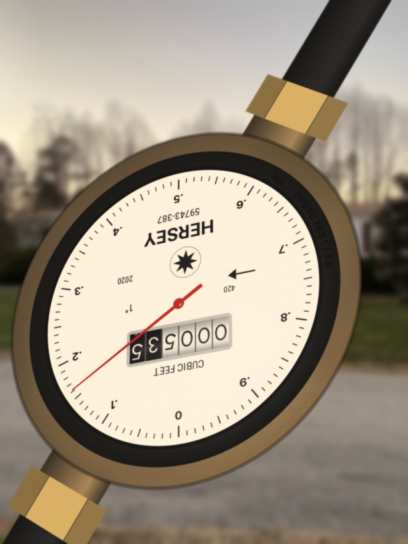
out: 535.16 ft³
